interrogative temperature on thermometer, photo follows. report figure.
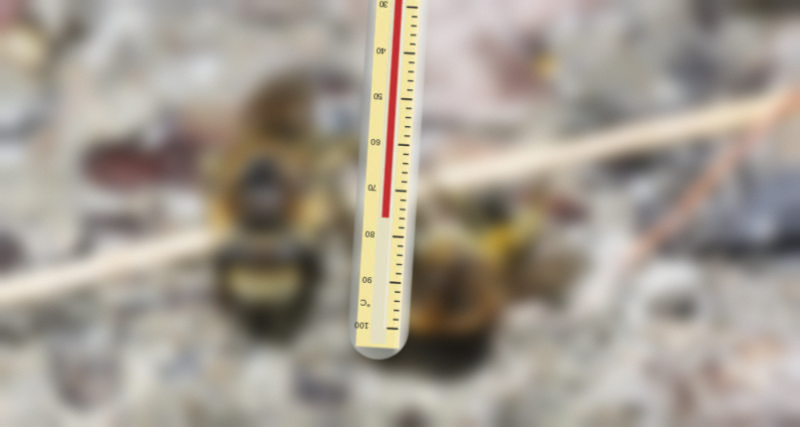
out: 76 °C
